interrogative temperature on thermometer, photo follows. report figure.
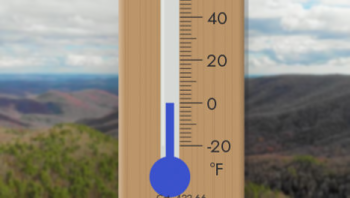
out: 0 °F
